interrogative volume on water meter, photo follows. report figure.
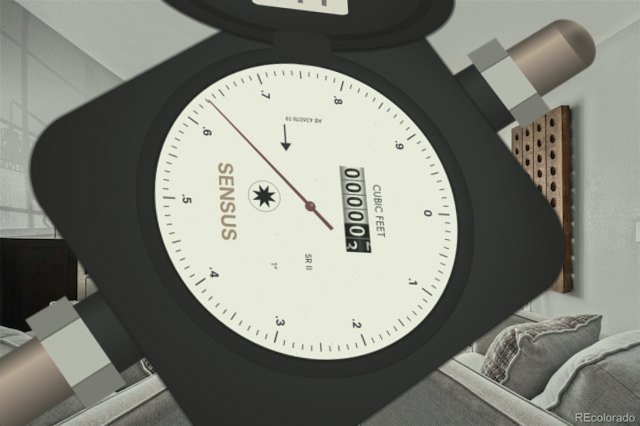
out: 2.63 ft³
